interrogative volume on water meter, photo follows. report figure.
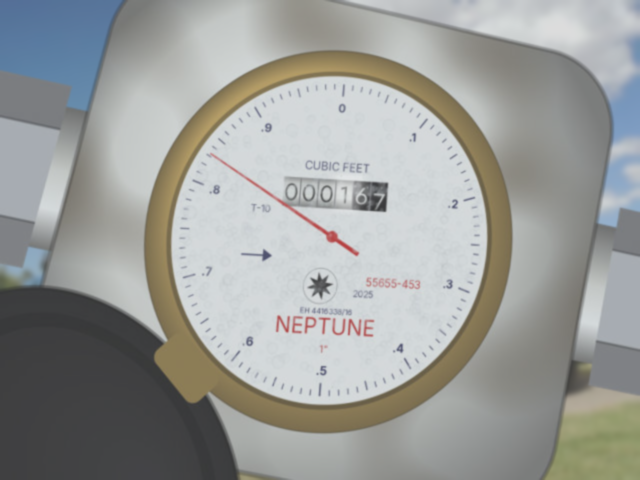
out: 166.83 ft³
